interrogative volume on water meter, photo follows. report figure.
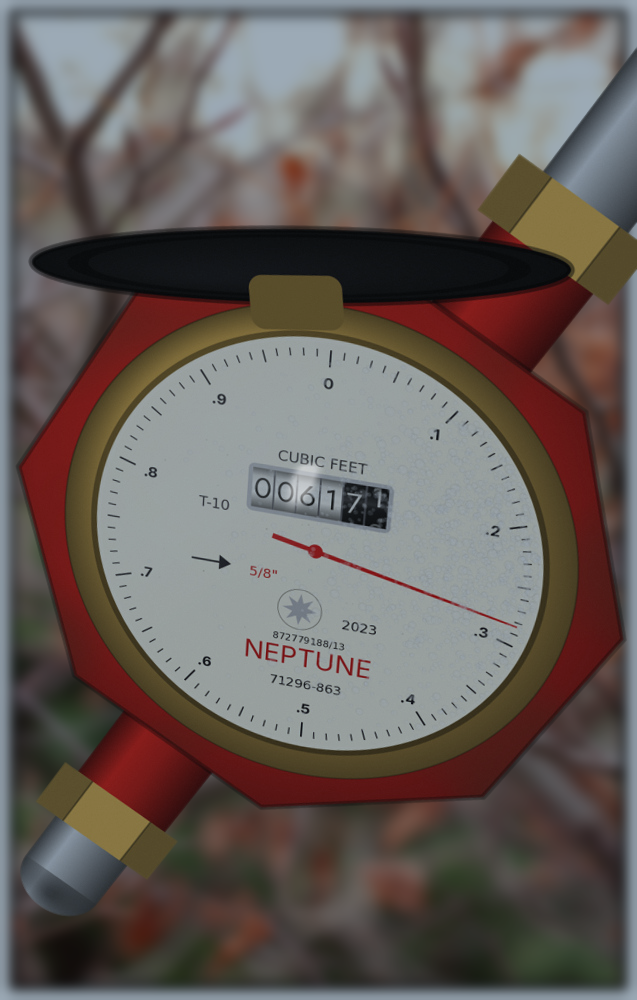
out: 6171.28 ft³
